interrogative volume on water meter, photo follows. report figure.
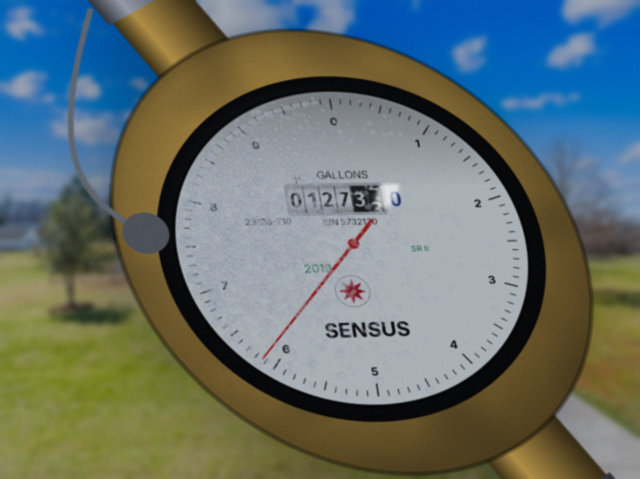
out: 127326.1 gal
